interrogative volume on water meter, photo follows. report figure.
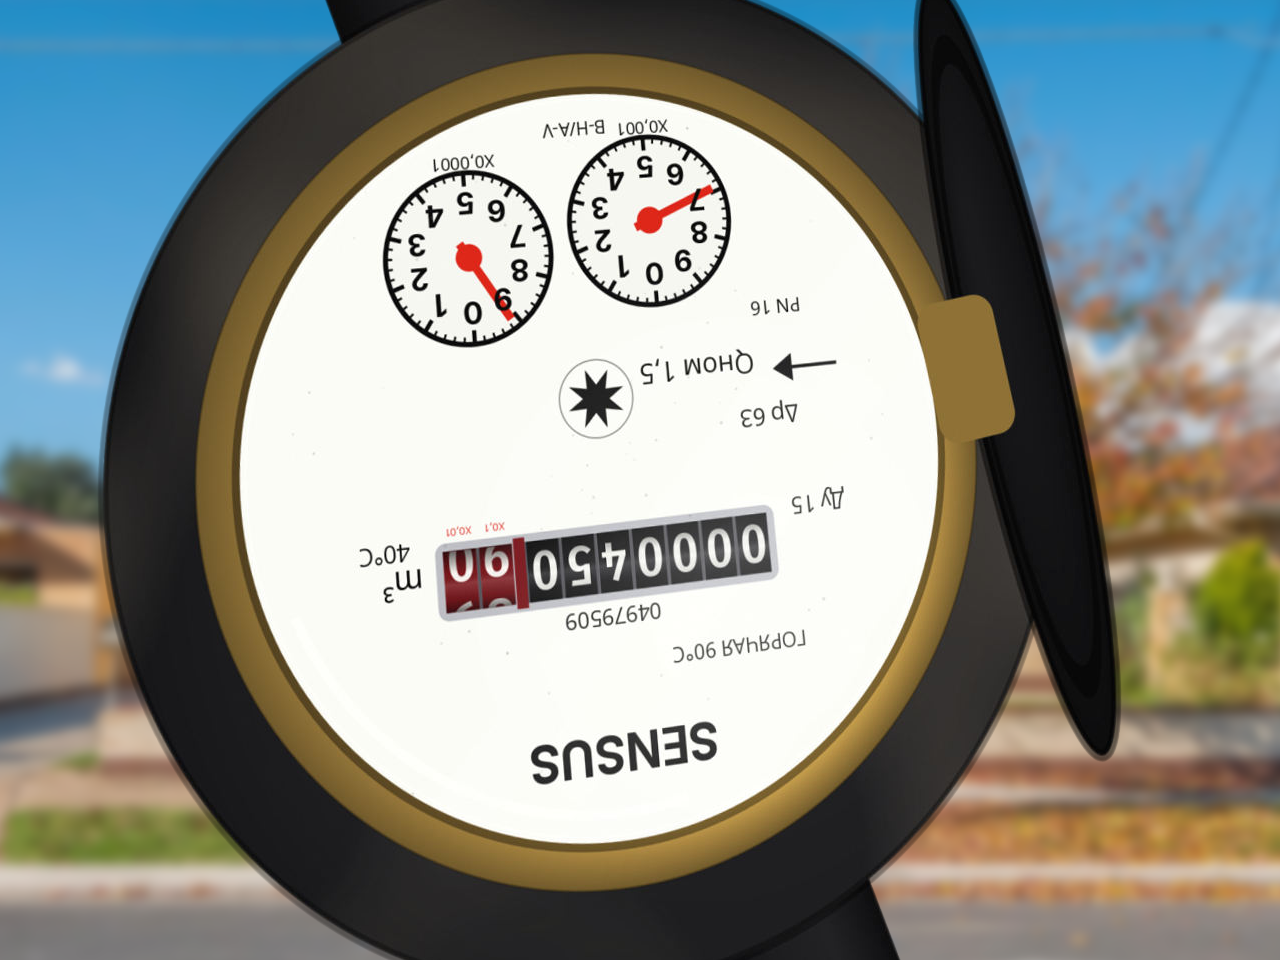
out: 450.8969 m³
